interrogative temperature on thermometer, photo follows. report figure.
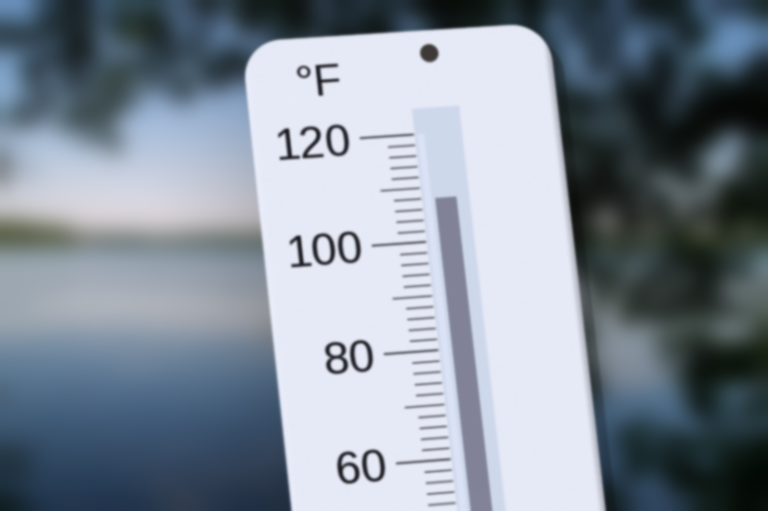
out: 108 °F
